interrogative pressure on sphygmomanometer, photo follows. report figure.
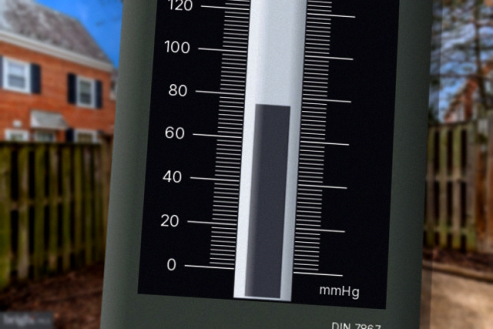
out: 76 mmHg
